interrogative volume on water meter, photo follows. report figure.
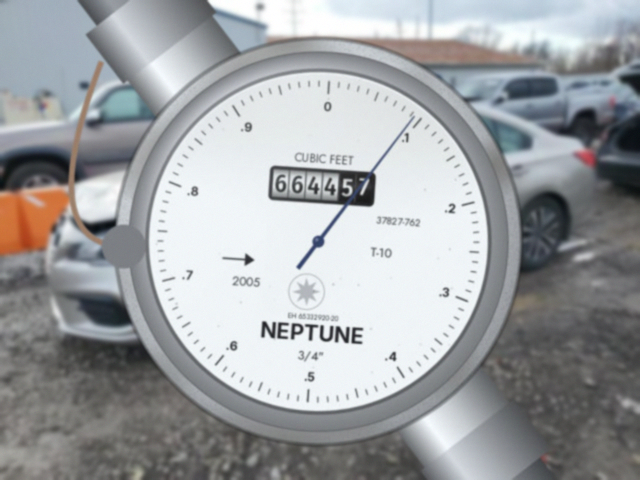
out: 664457.09 ft³
